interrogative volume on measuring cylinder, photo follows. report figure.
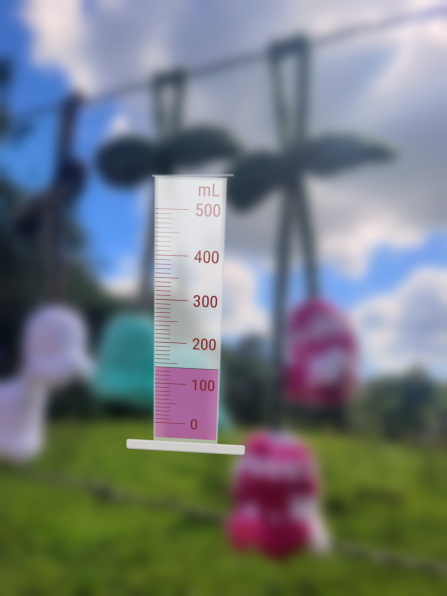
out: 140 mL
